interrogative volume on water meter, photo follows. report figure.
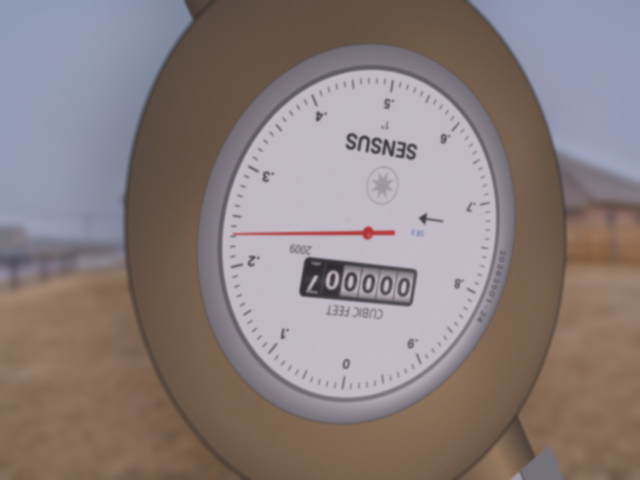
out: 7.23 ft³
